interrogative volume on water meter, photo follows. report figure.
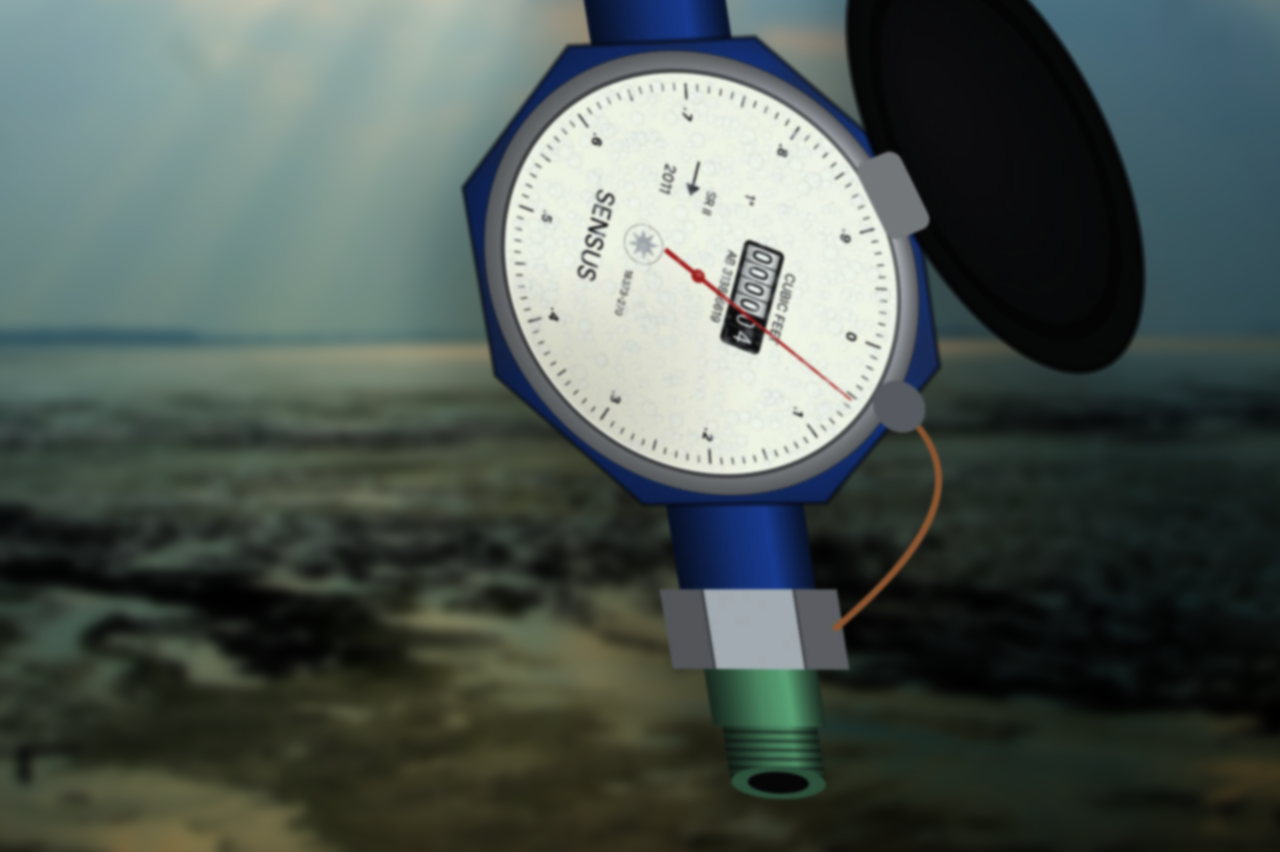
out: 4.05 ft³
